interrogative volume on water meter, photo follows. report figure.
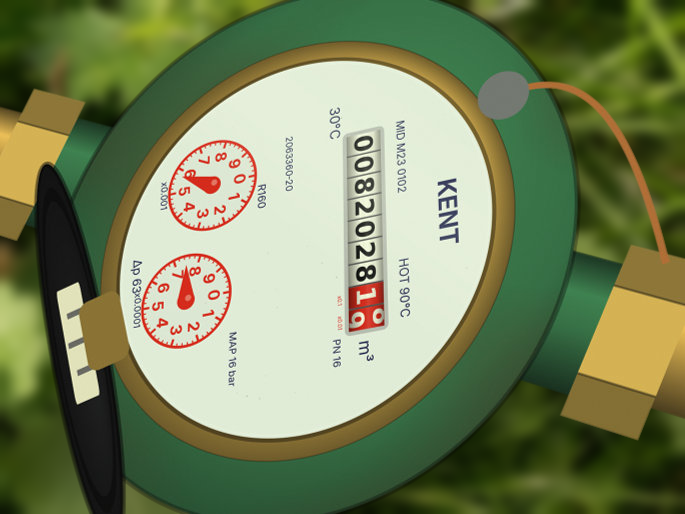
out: 82028.1857 m³
